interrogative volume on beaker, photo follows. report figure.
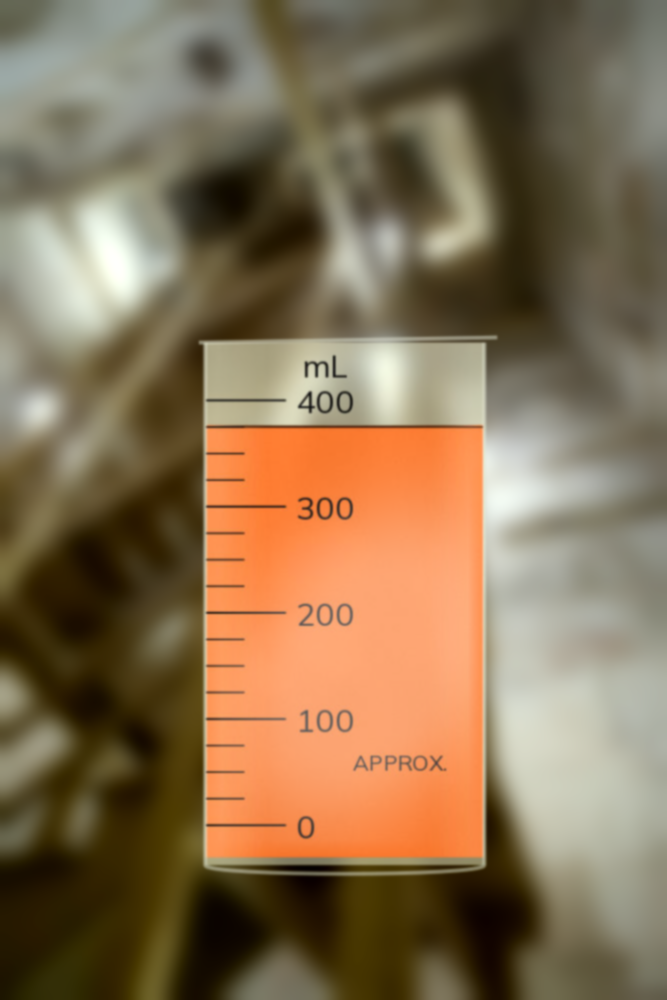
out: 375 mL
